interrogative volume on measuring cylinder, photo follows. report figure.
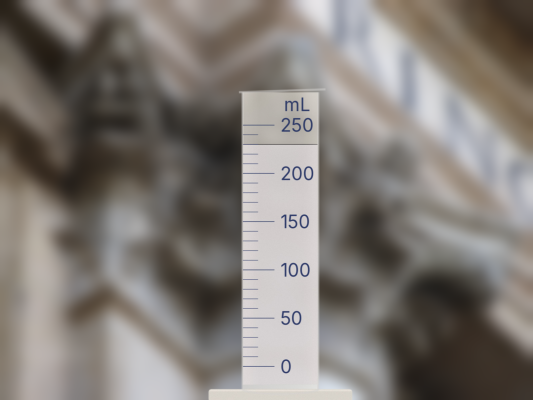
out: 230 mL
